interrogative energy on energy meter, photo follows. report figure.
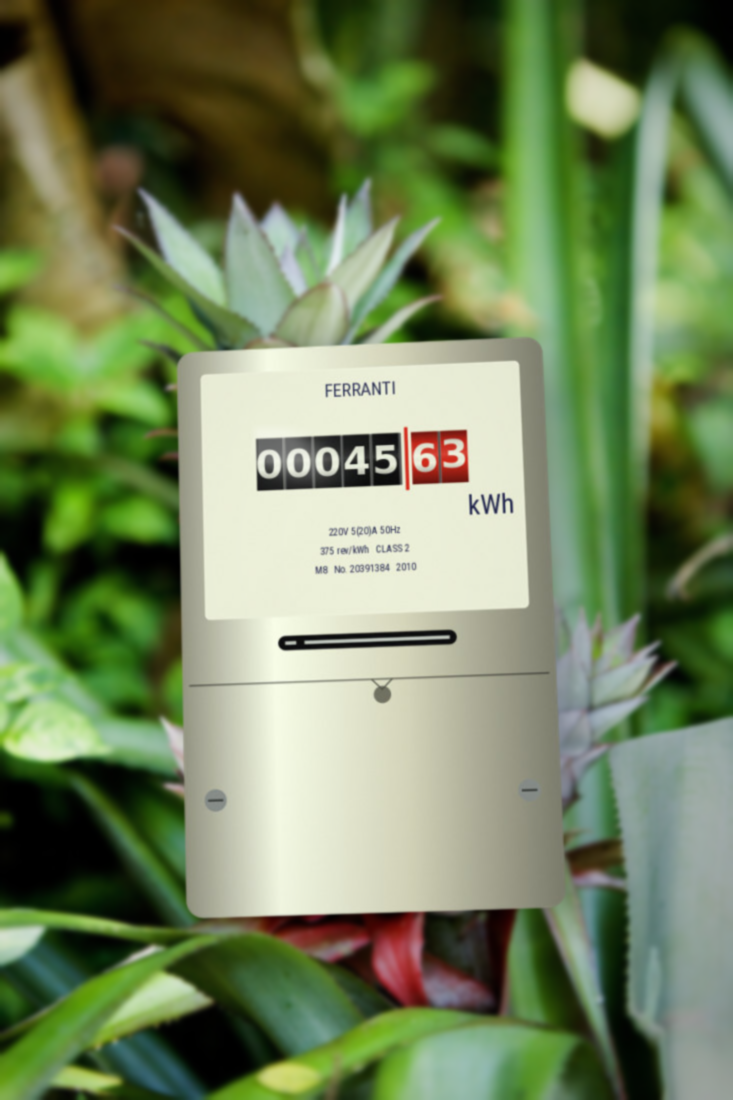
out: 45.63 kWh
